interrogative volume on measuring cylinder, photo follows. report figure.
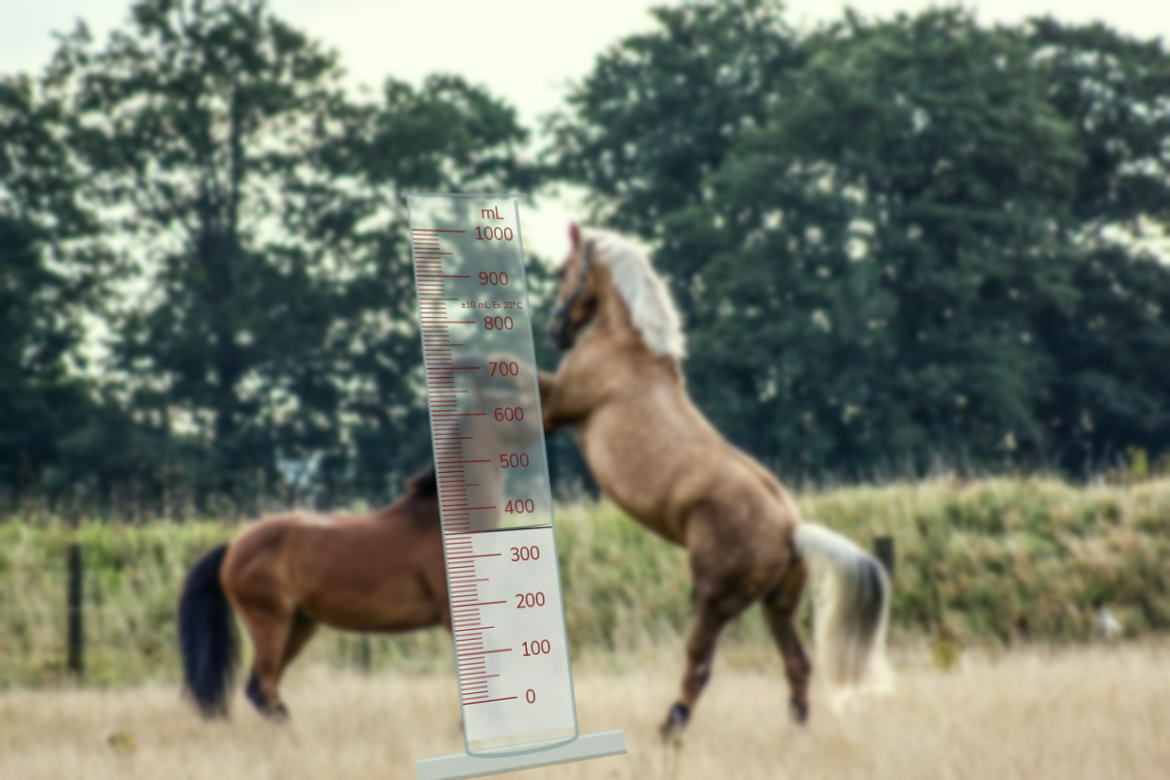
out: 350 mL
